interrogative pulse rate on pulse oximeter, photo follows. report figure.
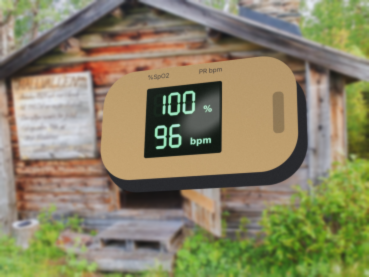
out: 96 bpm
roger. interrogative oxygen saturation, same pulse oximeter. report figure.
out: 100 %
